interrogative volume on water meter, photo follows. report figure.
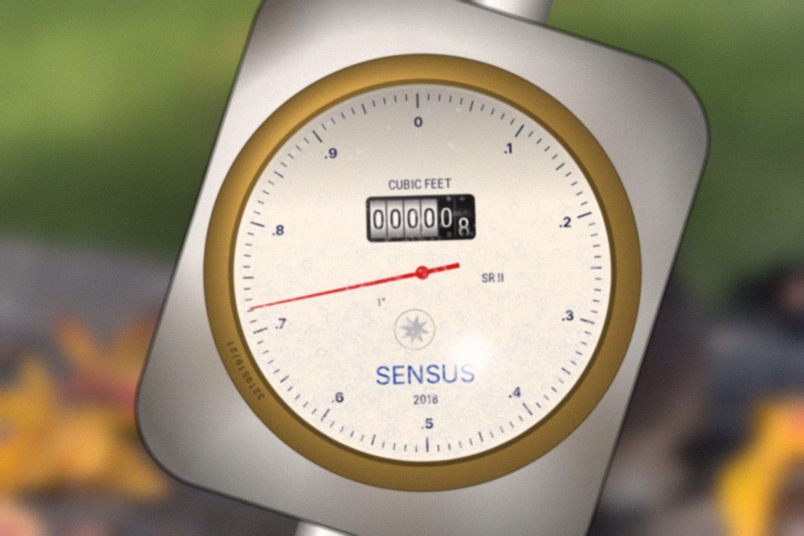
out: 7.72 ft³
